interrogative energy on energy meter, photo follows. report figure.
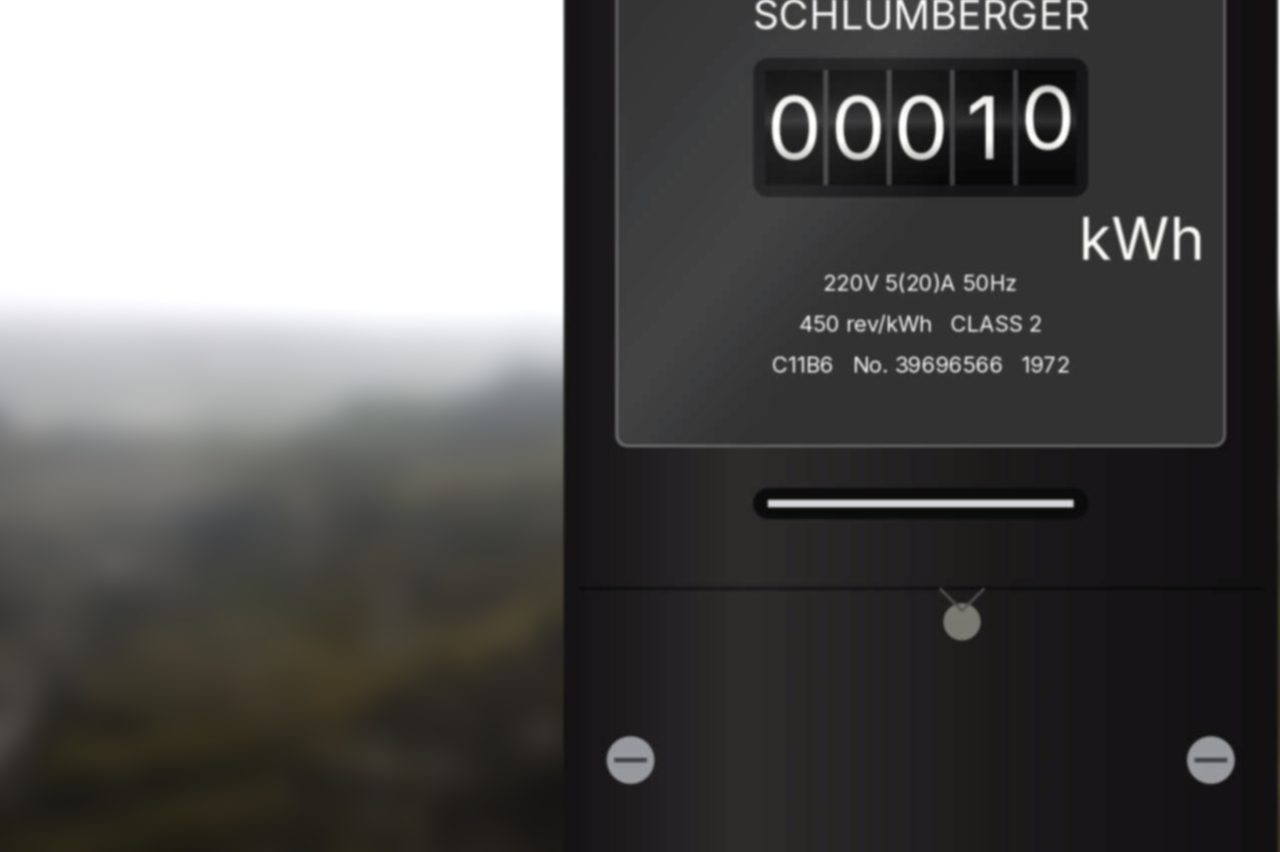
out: 10 kWh
